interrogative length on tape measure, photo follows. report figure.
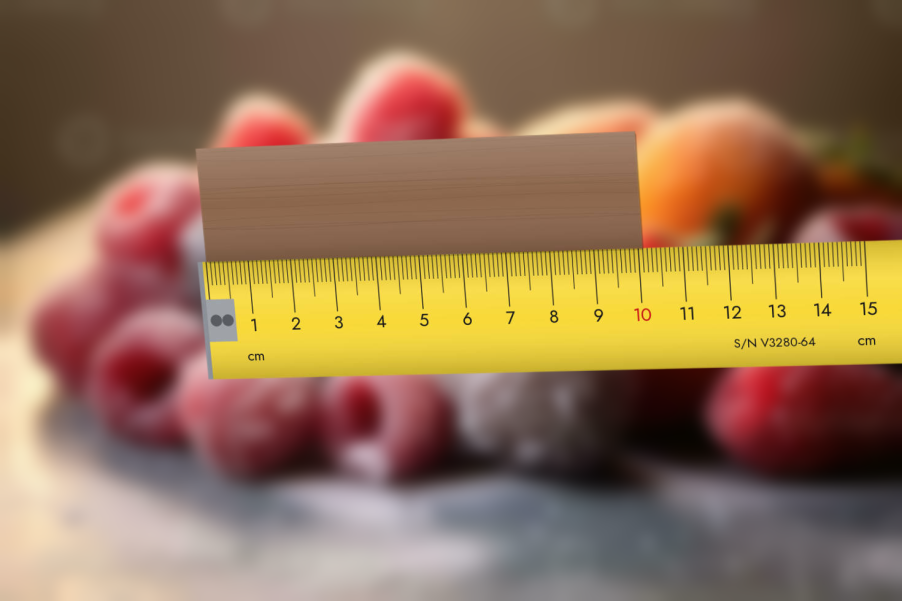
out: 10.1 cm
